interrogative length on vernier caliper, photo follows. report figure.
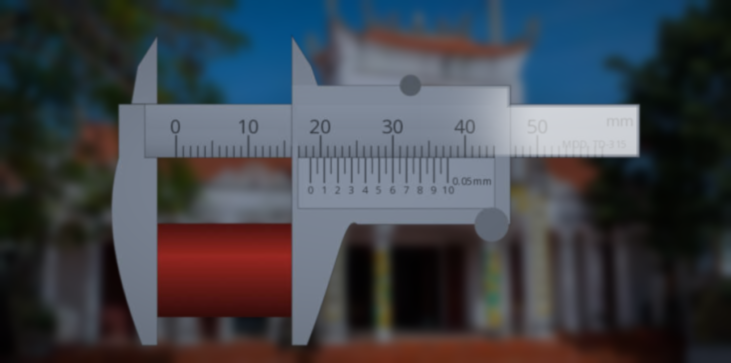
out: 18.6 mm
